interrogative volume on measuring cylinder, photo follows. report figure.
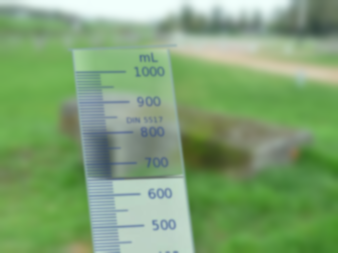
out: 650 mL
